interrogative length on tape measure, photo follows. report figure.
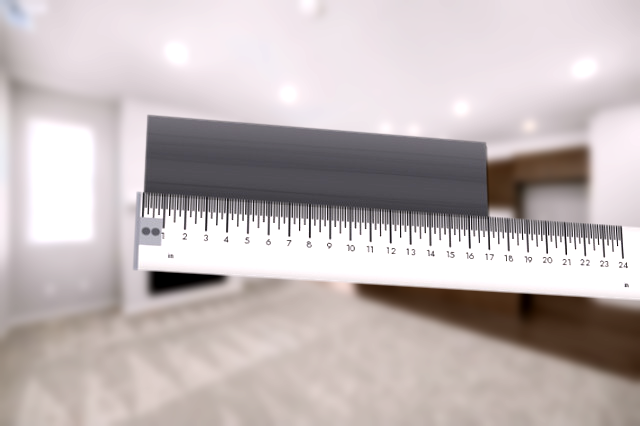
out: 17 in
